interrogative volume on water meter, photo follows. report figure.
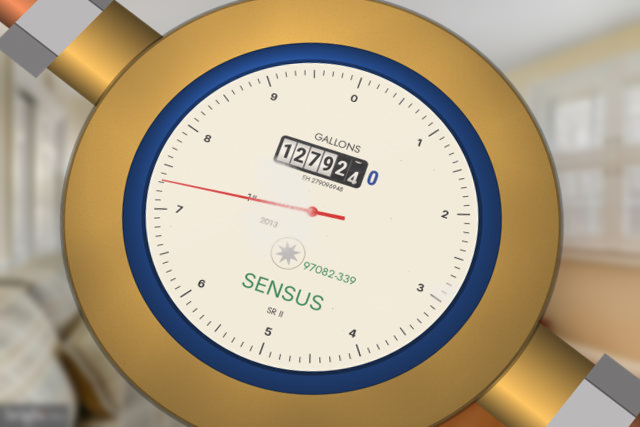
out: 1279237.3 gal
